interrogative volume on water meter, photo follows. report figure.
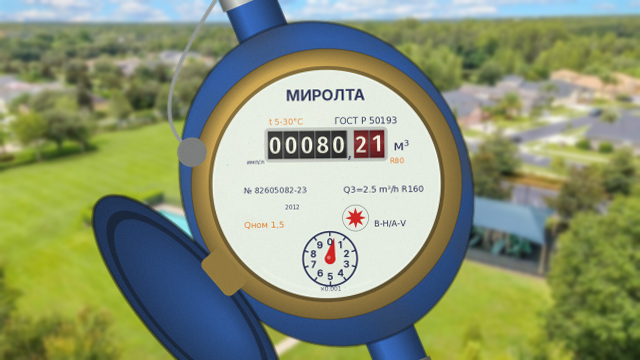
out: 80.210 m³
